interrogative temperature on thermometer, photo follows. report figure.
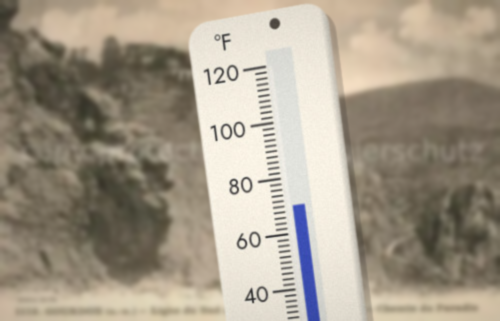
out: 70 °F
